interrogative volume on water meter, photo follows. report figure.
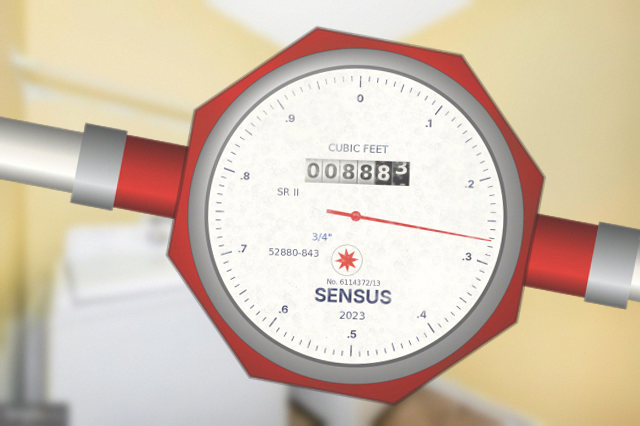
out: 8883.27 ft³
